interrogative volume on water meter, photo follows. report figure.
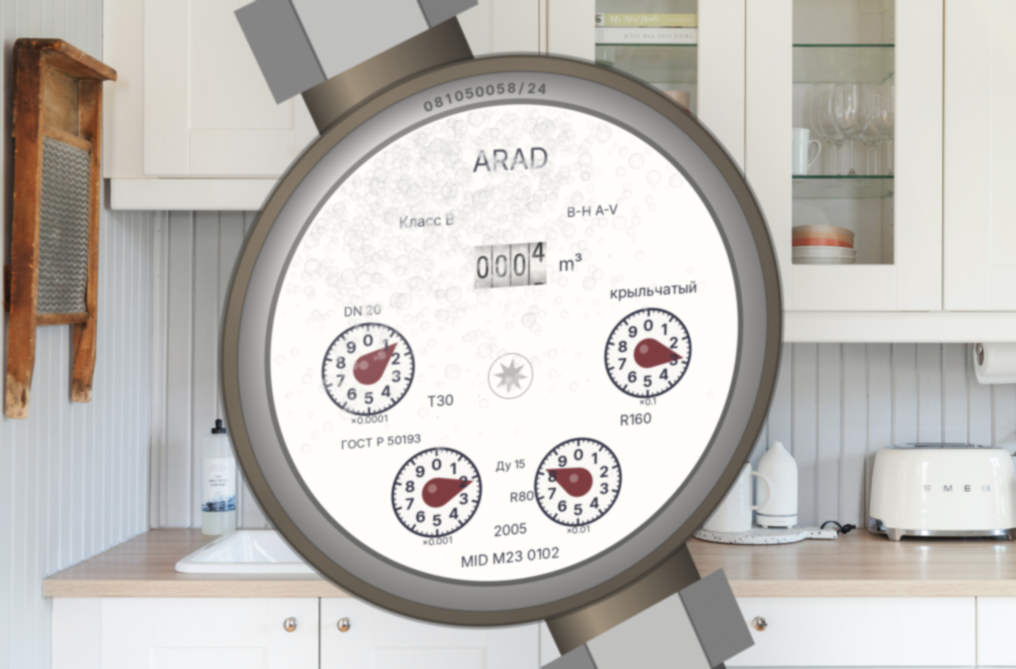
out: 4.2821 m³
